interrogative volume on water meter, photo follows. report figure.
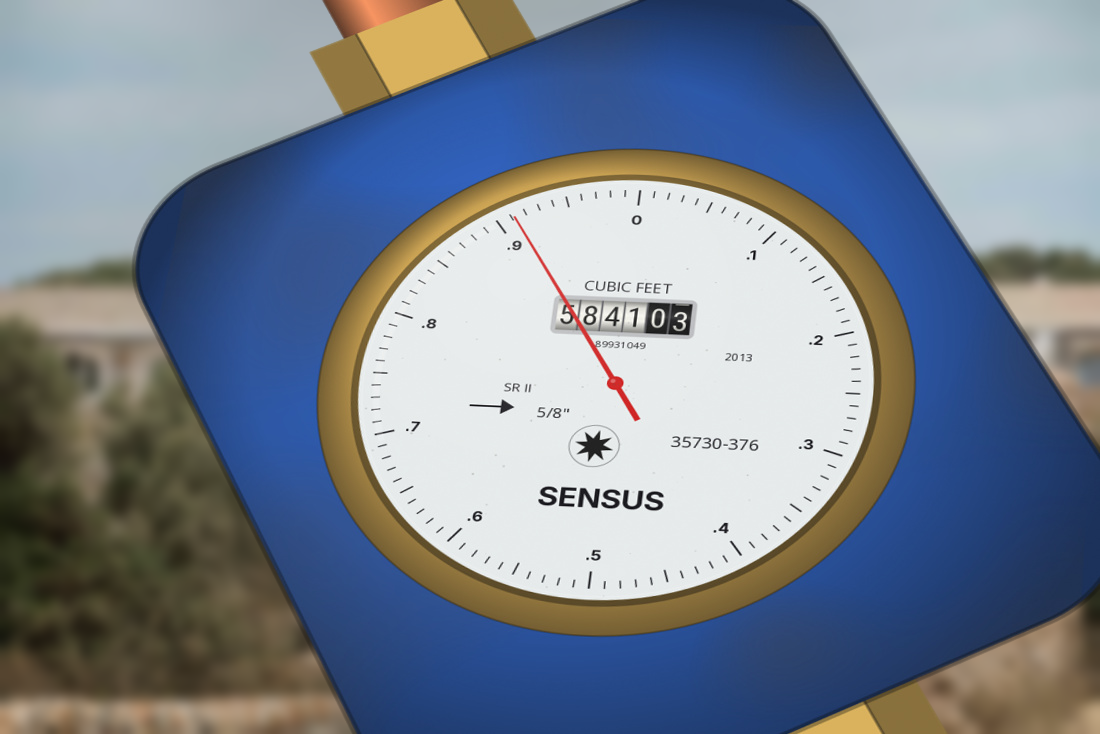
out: 584102.91 ft³
